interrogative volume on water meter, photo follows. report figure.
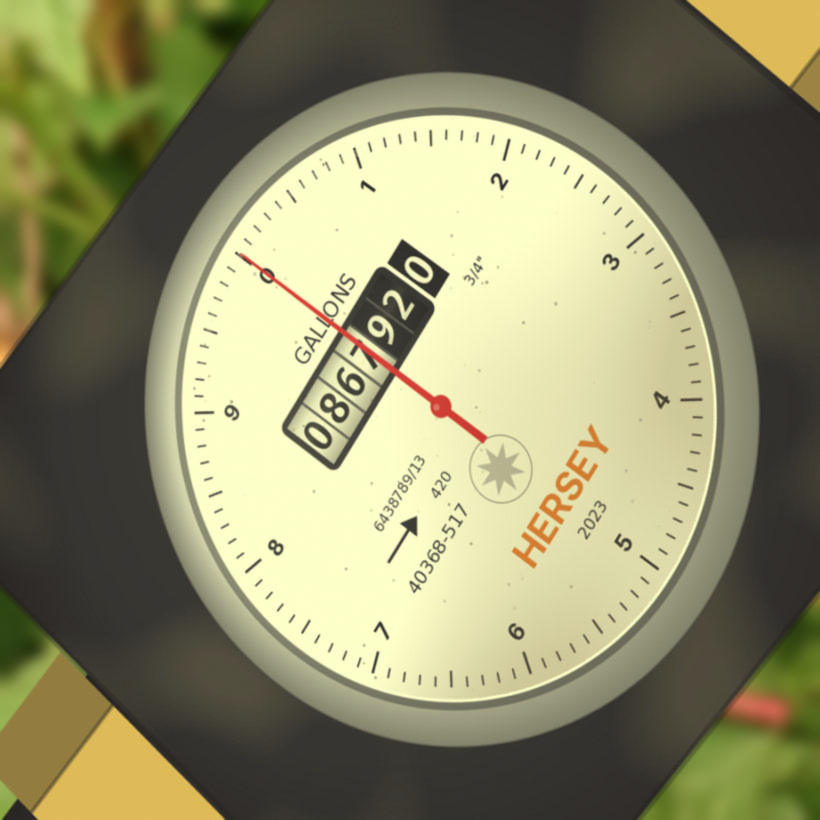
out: 867920.0 gal
